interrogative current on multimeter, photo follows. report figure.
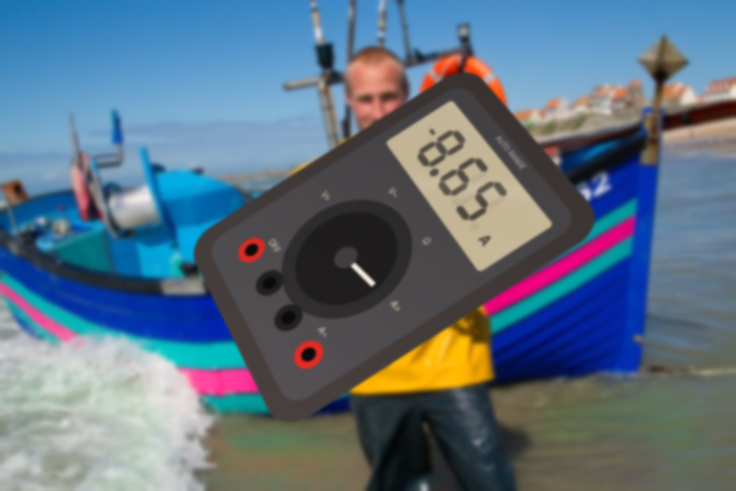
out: -8.65 A
